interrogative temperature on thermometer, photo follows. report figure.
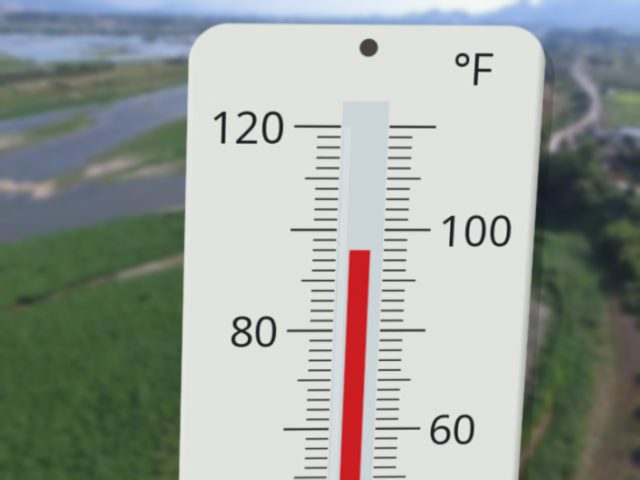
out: 96 °F
